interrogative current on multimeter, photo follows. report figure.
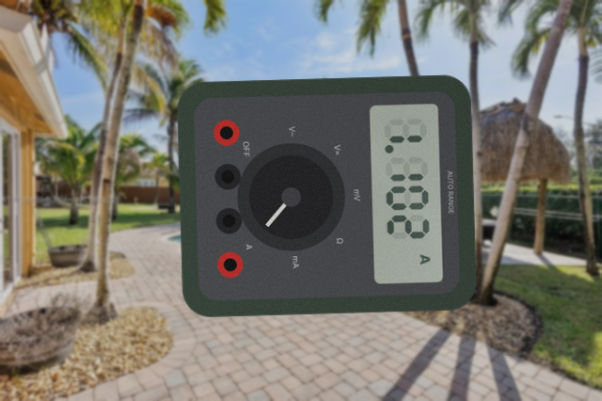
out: 1.102 A
